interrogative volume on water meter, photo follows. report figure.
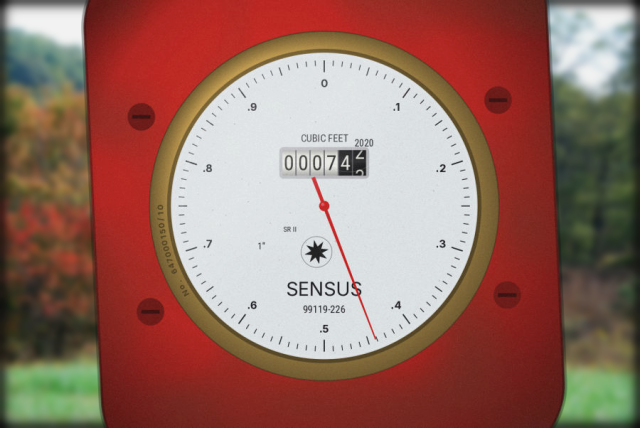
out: 742.44 ft³
